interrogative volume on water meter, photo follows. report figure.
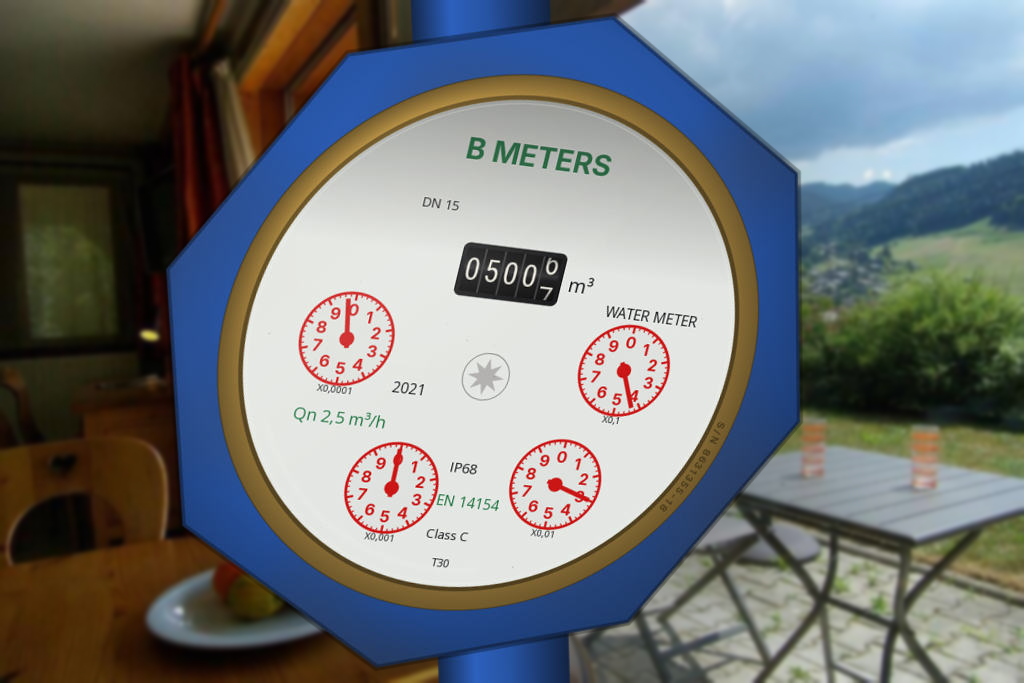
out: 5006.4299 m³
